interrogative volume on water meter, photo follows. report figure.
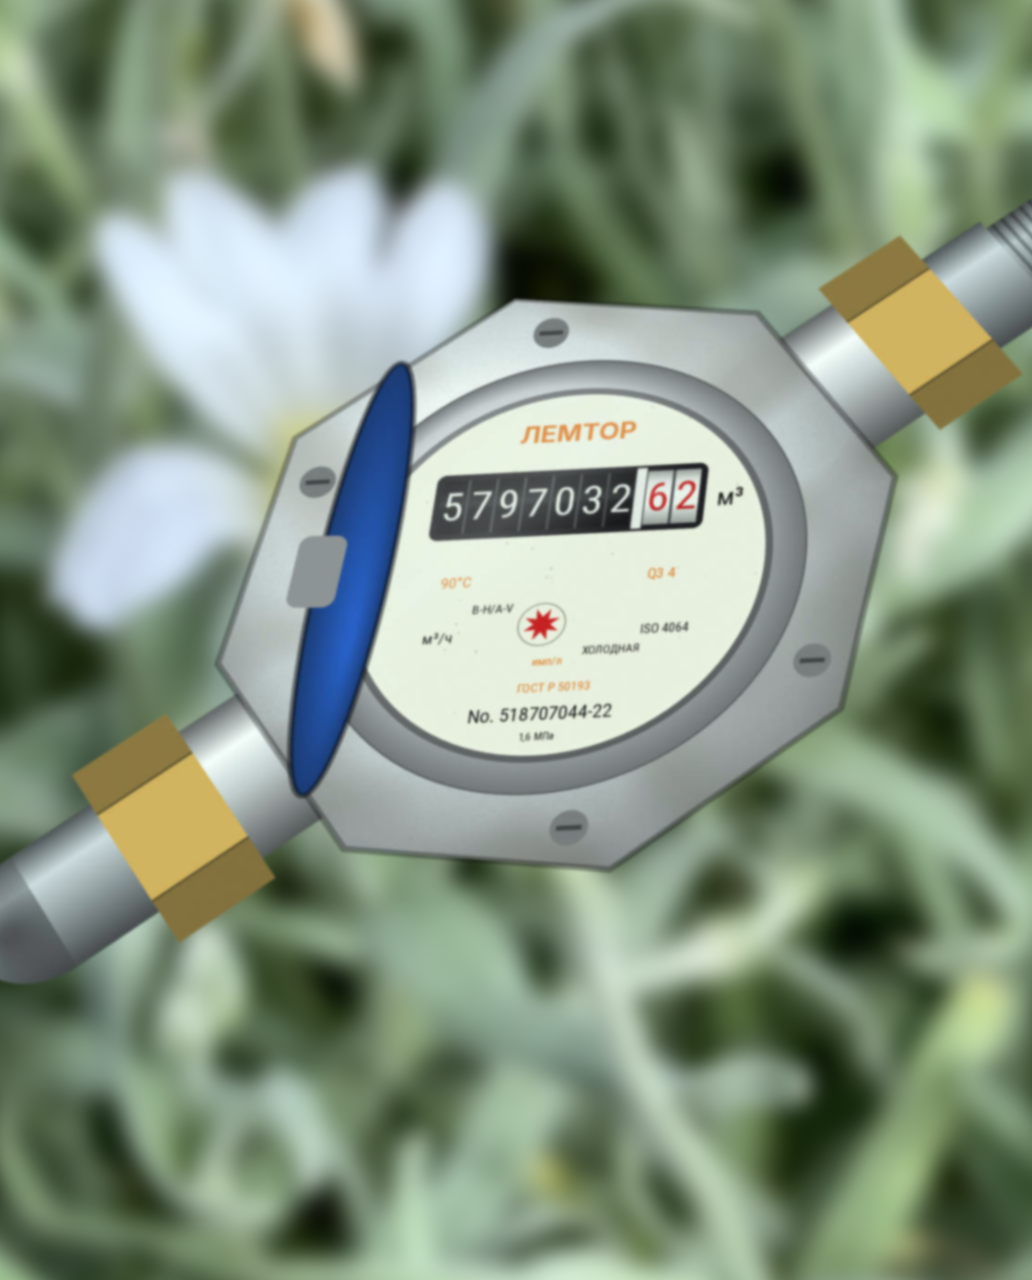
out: 5797032.62 m³
